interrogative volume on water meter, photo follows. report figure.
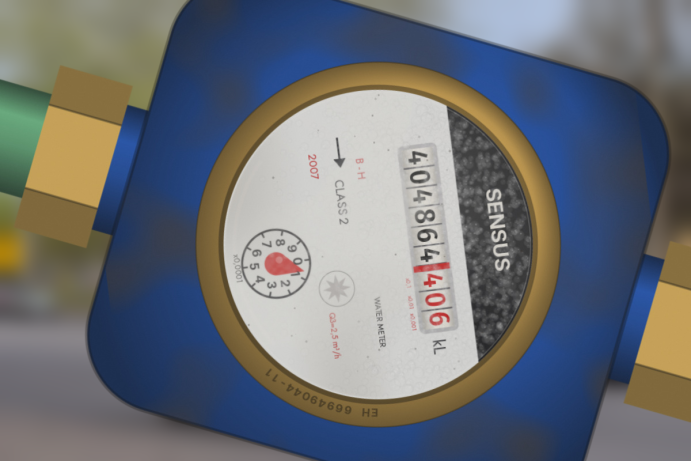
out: 404864.4060 kL
